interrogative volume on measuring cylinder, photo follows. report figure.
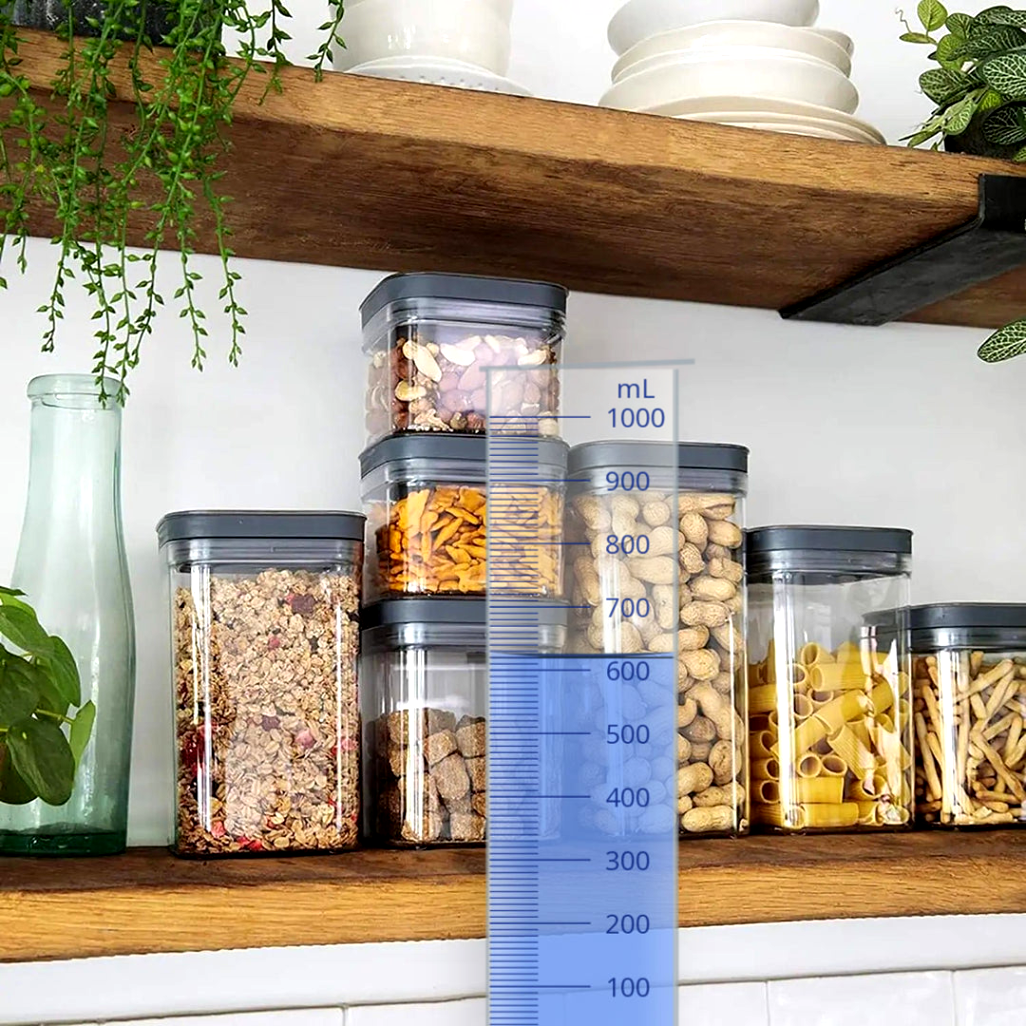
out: 620 mL
